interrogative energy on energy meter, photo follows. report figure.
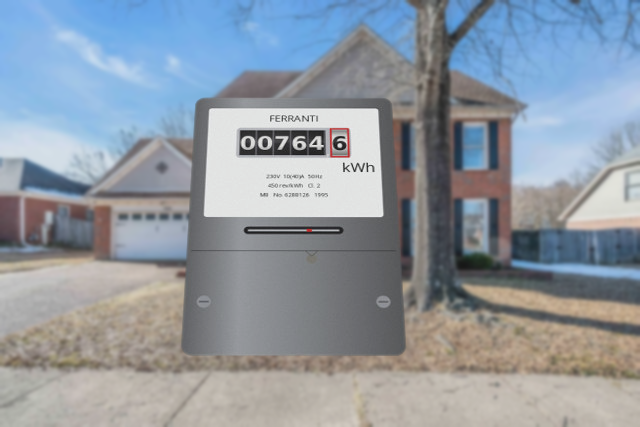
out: 764.6 kWh
